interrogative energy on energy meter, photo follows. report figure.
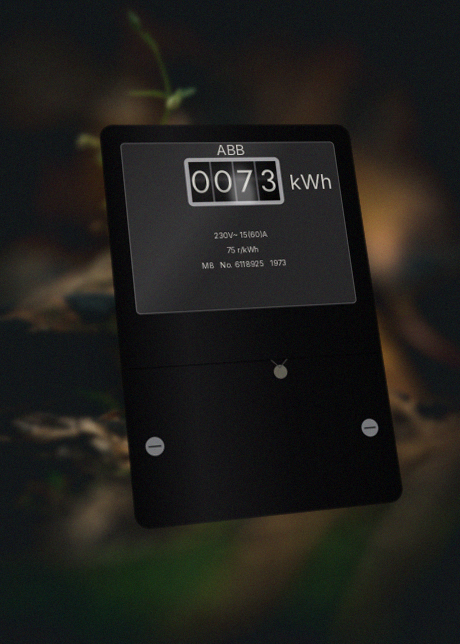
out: 73 kWh
